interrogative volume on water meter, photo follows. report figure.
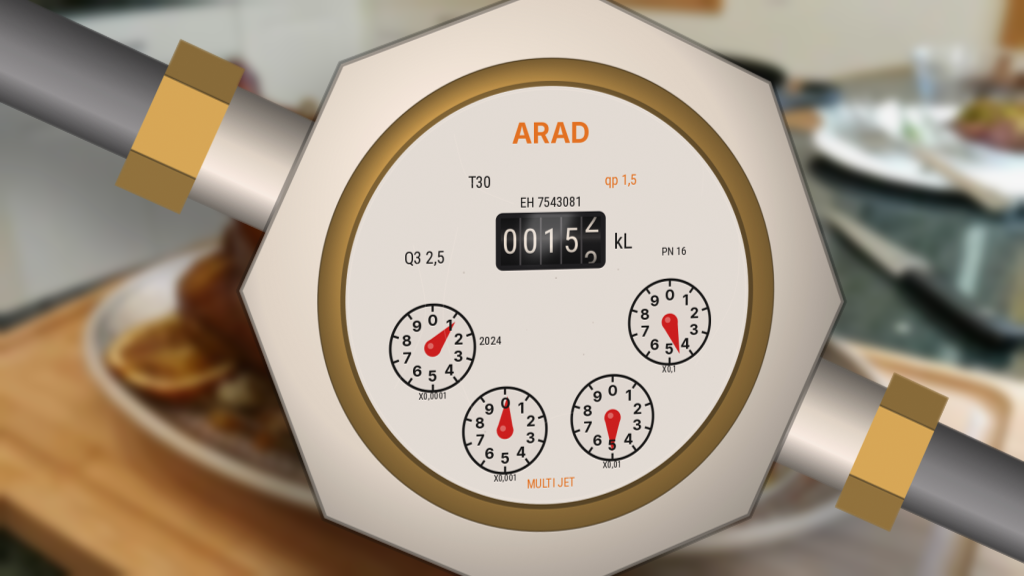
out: 152.4501 kL
